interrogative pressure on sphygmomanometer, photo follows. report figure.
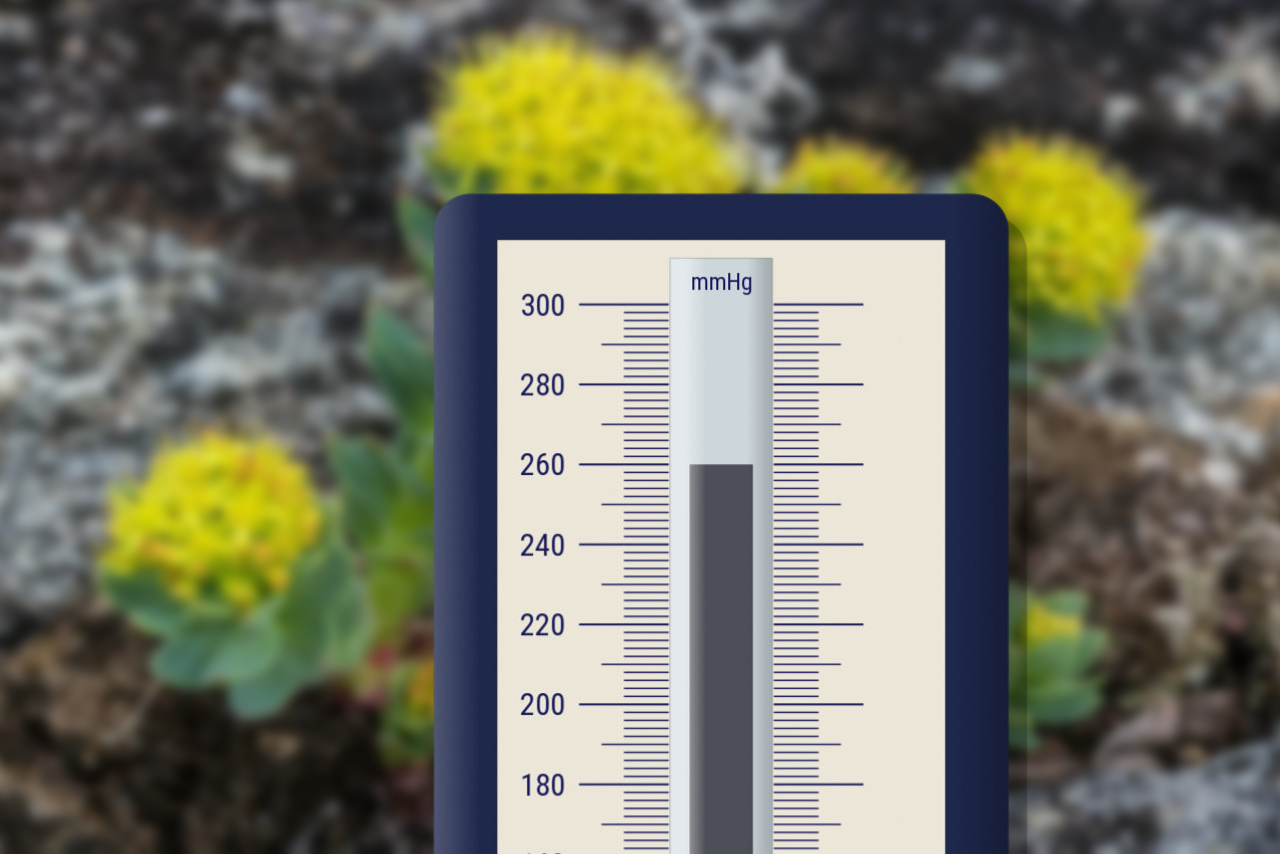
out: 260 mmHg
